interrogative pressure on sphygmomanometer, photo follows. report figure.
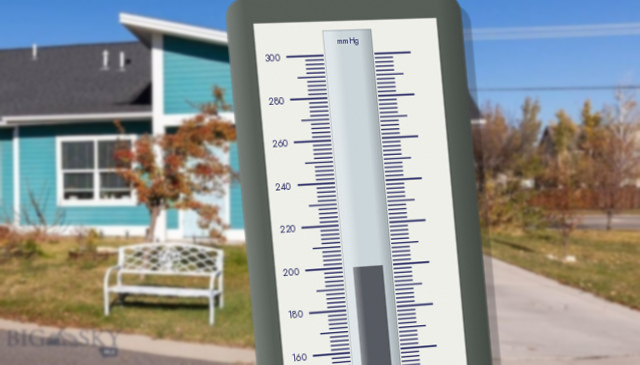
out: 200 mmHg
